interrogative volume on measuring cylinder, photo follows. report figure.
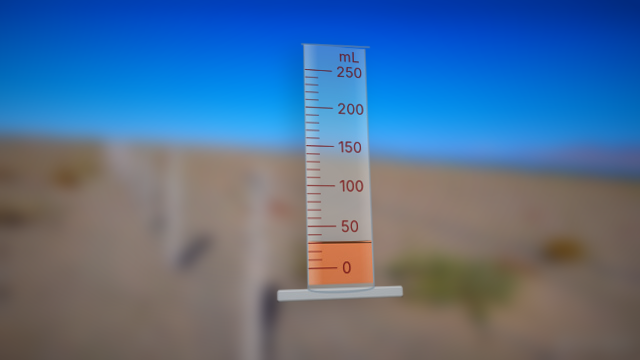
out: 30 mL
